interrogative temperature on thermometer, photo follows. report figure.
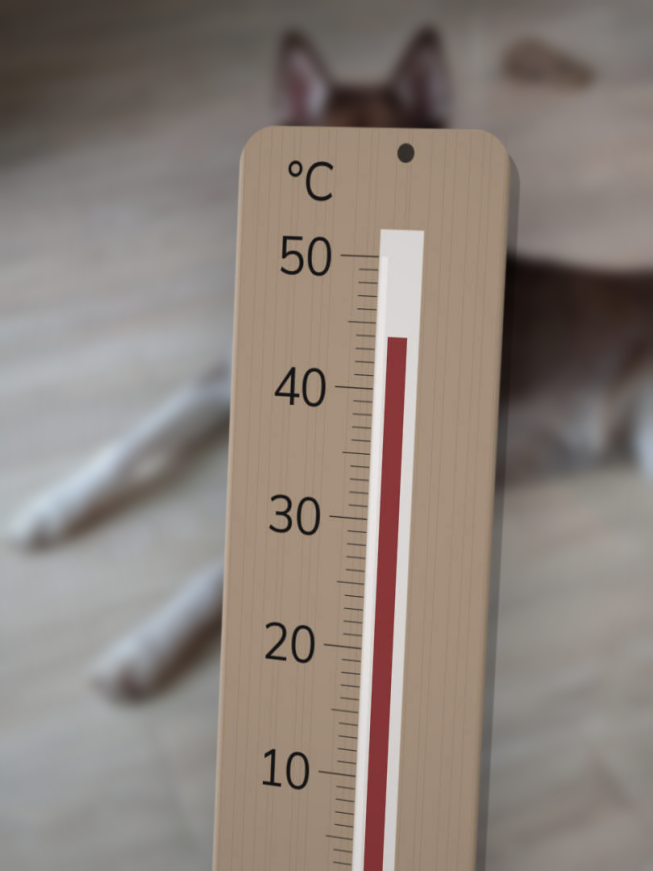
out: 44 °C
